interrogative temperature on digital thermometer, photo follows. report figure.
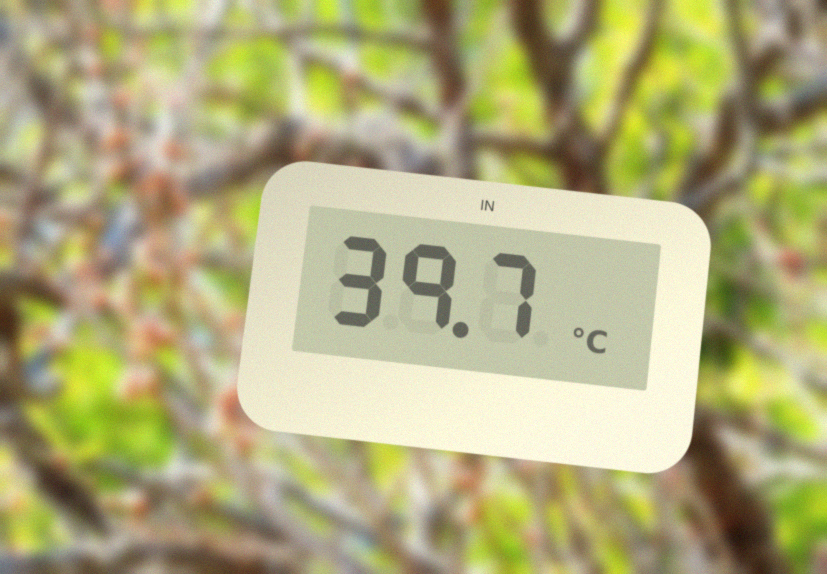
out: 39.7 °C
